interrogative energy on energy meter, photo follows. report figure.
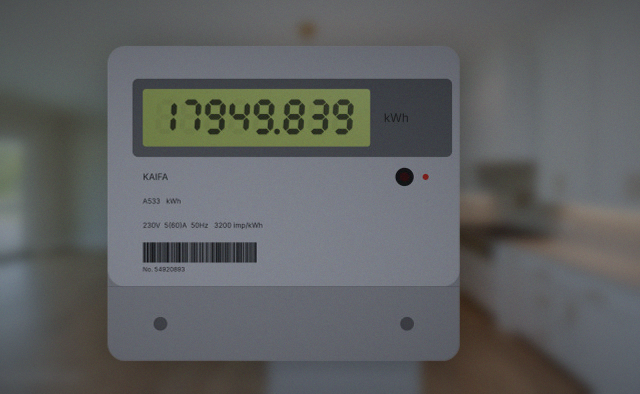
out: 17949.839 kWh
